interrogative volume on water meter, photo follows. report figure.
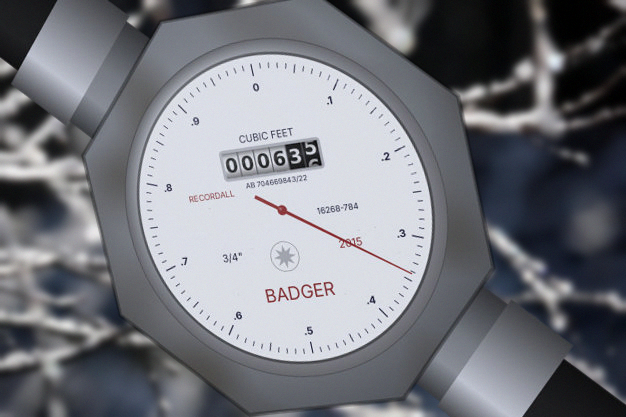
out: 635.34 ft³
